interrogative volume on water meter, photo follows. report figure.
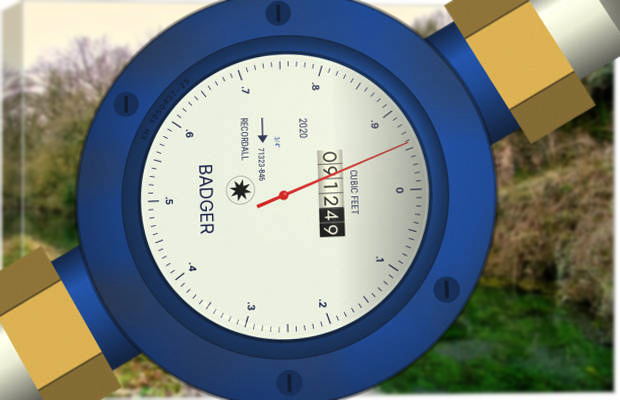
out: 91248.94 ft³
